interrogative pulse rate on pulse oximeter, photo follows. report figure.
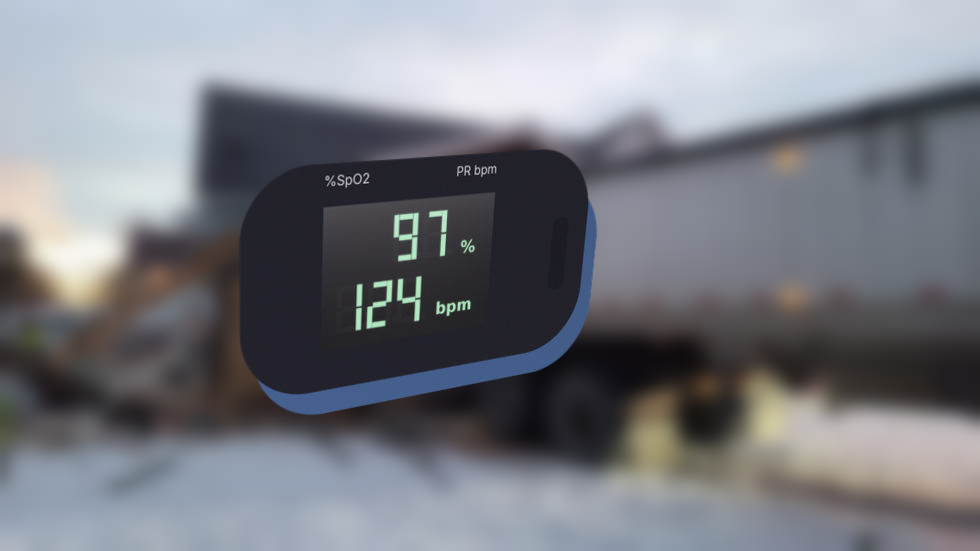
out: 124 bpm
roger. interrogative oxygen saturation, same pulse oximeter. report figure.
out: 97 %
